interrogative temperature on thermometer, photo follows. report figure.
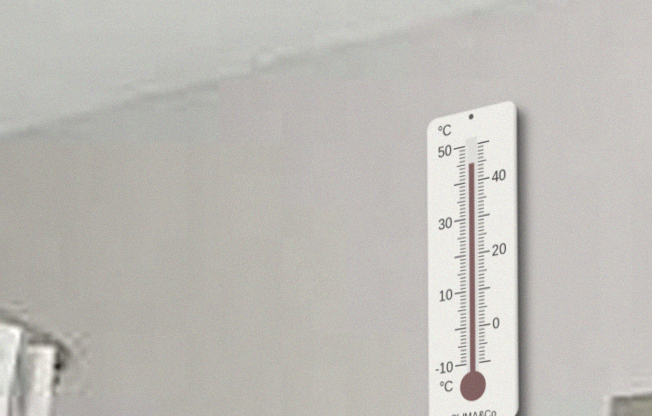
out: 45 °C
